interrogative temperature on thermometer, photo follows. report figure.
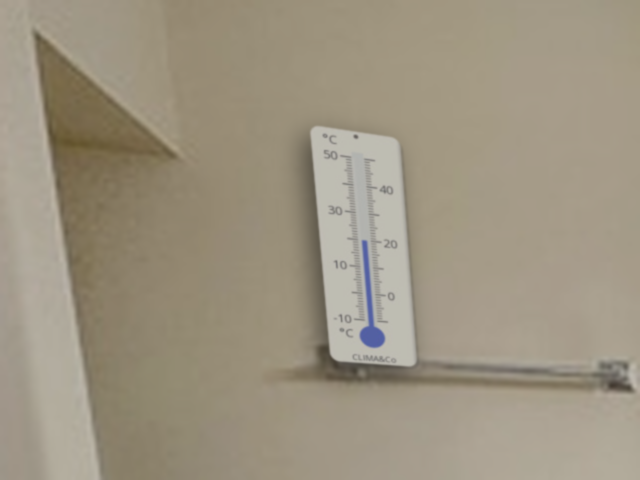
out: 20 °C
